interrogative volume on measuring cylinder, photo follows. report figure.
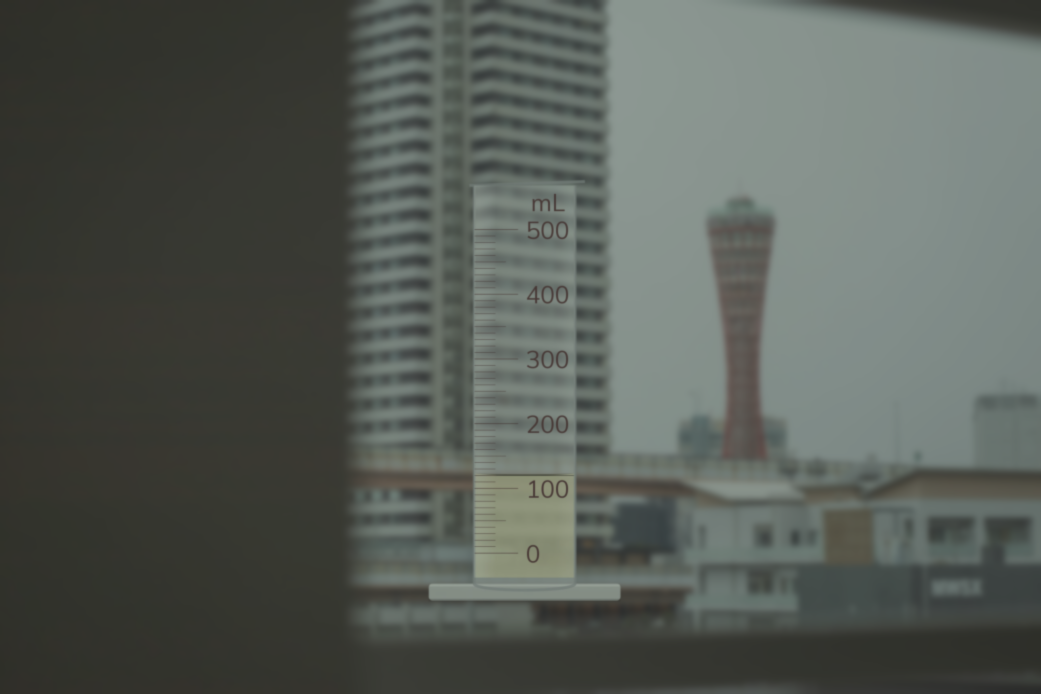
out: 120 mL
